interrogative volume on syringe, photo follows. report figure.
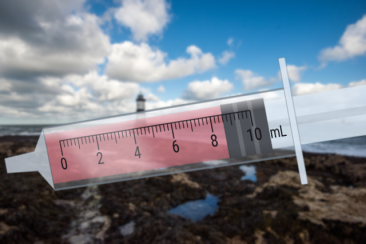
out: 8.6 mL
